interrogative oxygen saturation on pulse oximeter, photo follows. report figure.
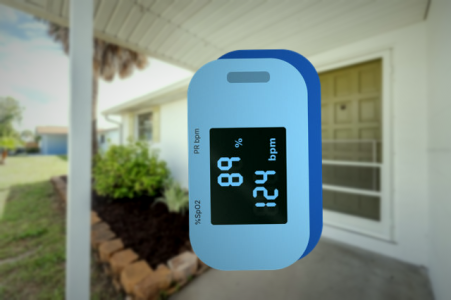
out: 89 %
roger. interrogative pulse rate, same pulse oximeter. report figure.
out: 124 bpm
